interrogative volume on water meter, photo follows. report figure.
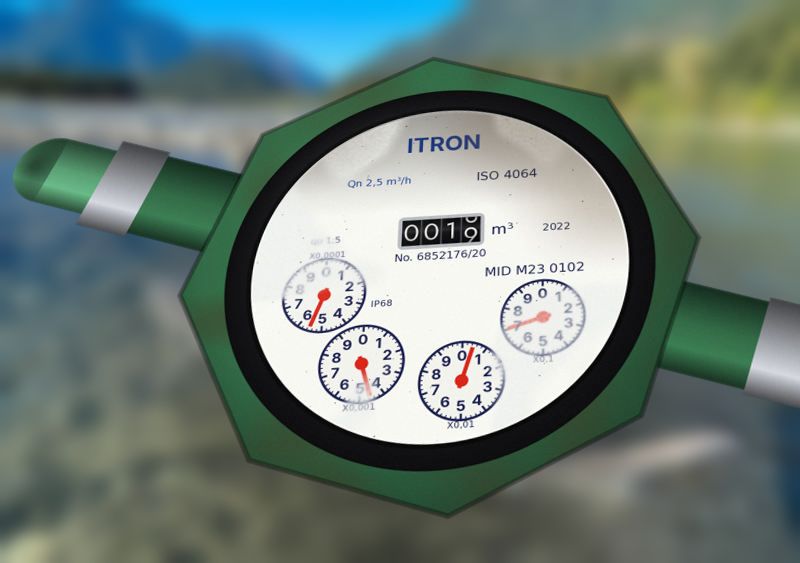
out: 18.7045 m³
